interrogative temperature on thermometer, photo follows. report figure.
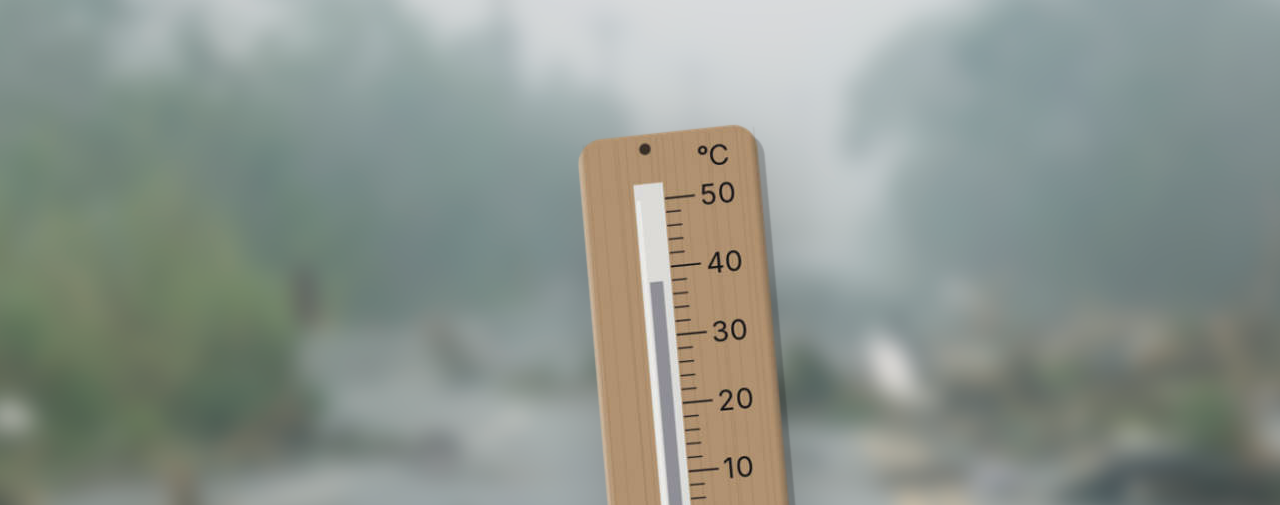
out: 38 °C
